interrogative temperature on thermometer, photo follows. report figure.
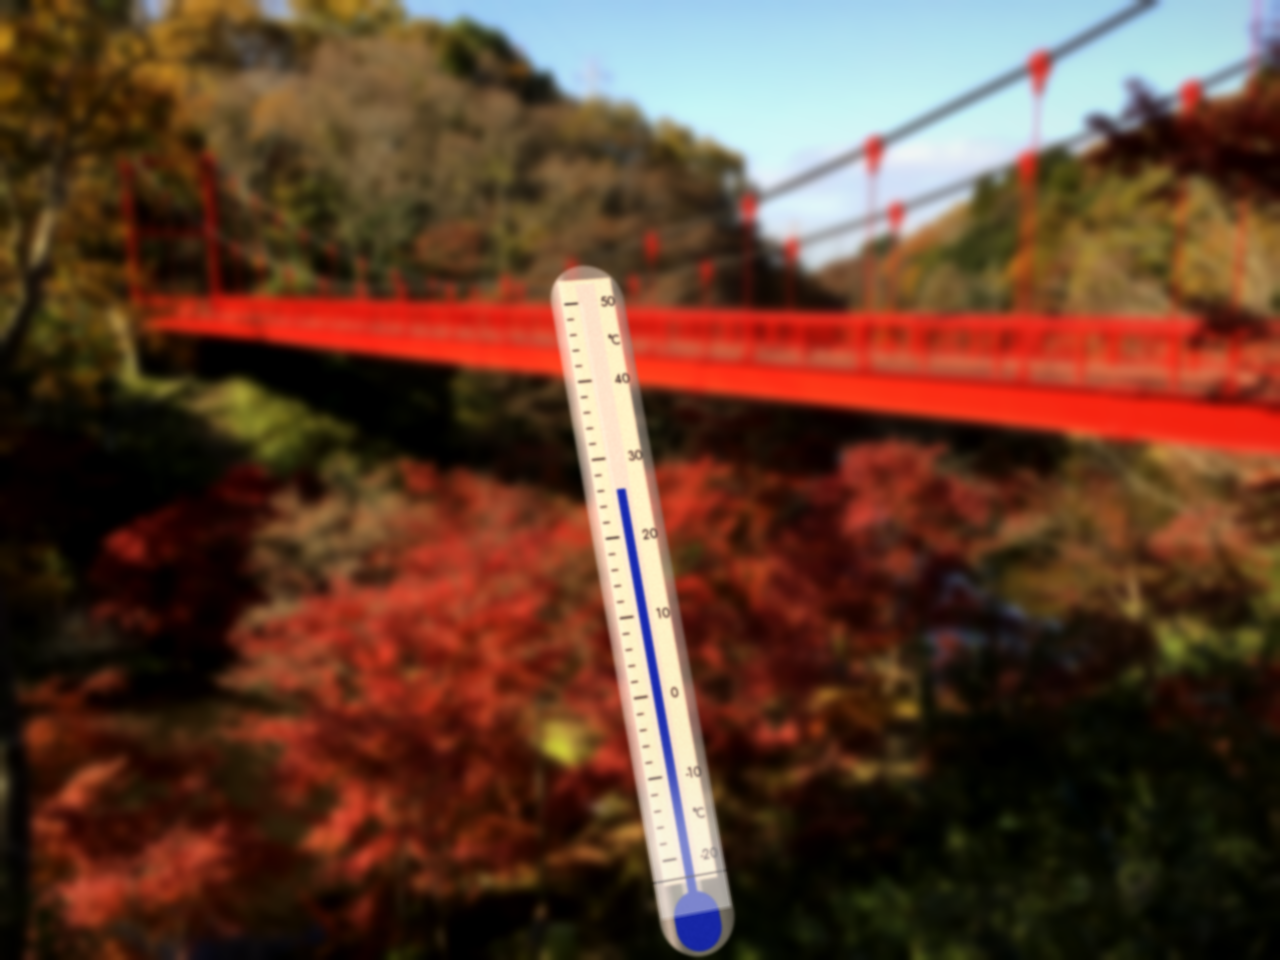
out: 26 °C
